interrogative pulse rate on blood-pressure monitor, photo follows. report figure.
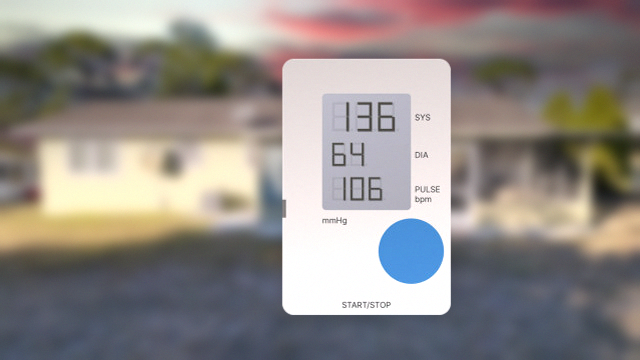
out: 106 bpm
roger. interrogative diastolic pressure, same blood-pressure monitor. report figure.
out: 64 mmHg
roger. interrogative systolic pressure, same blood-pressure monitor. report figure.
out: 136 mmHg
